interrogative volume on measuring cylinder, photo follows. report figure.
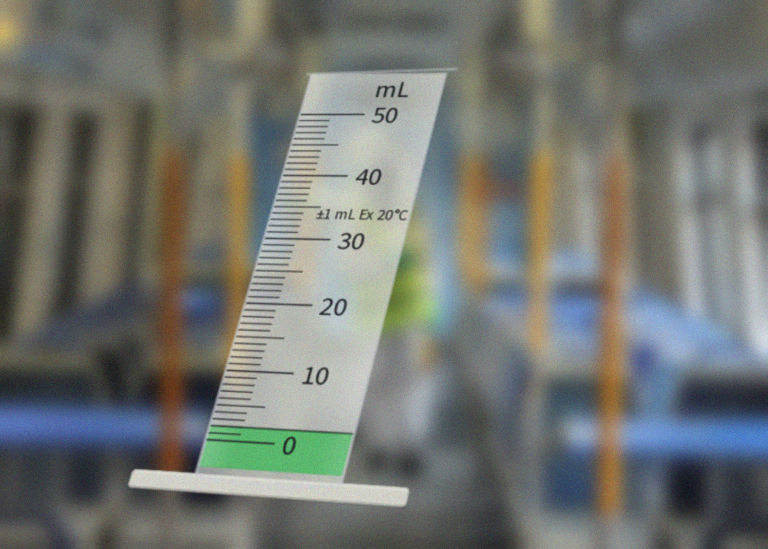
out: 2 mL
